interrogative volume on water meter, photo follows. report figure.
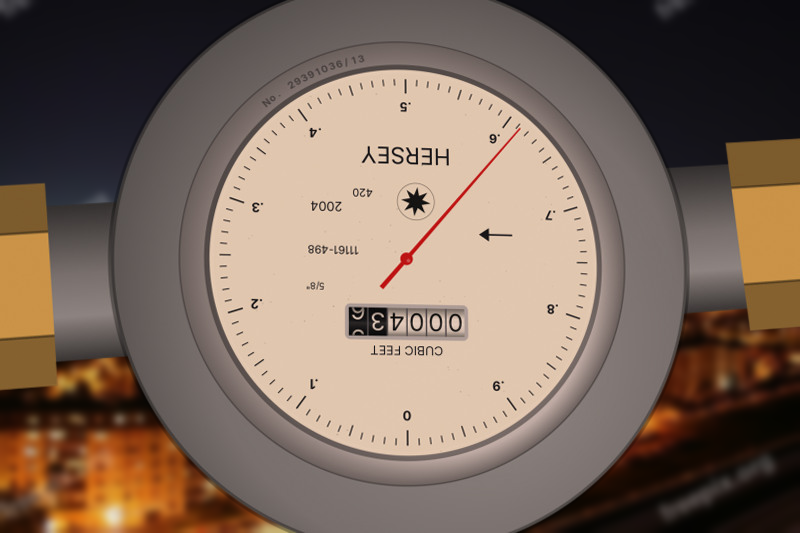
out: 435.61 ft³
